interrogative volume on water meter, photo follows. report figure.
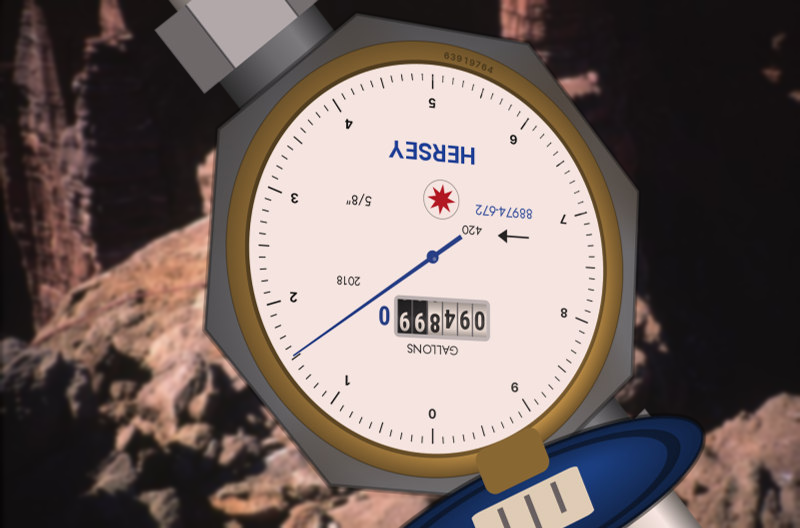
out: 948991.5 gal
